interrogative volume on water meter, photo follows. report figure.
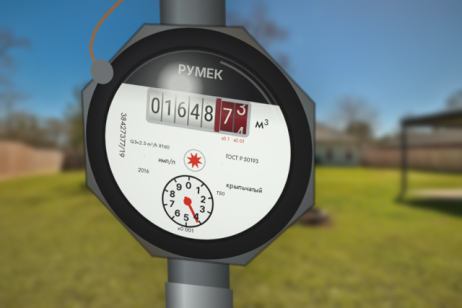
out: 1648.734 m³
